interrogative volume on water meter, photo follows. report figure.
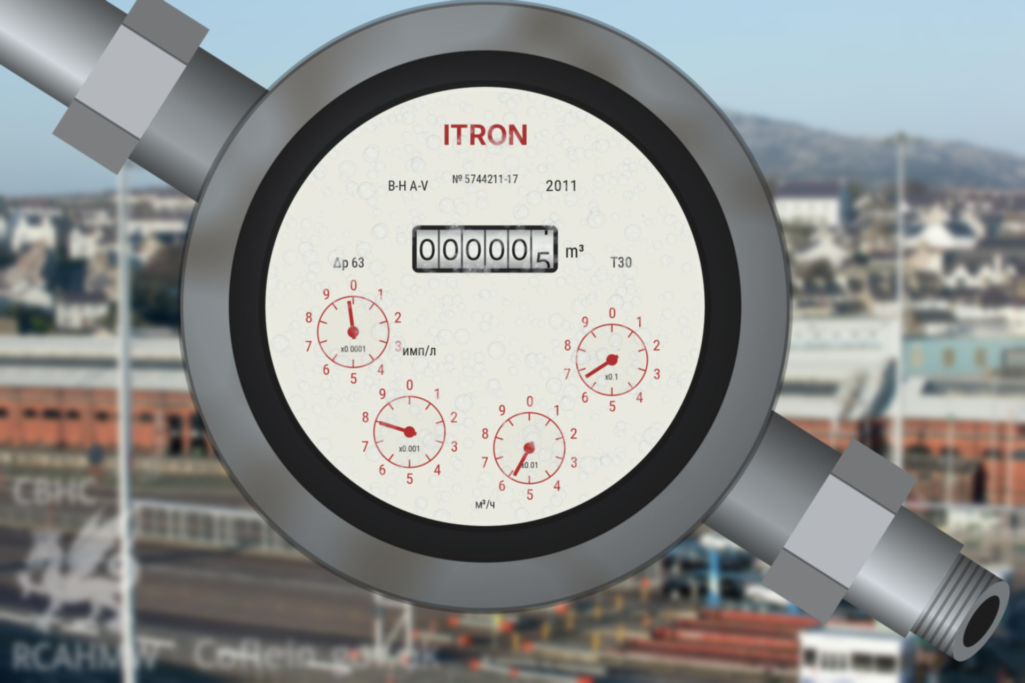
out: 4.6579 m³
